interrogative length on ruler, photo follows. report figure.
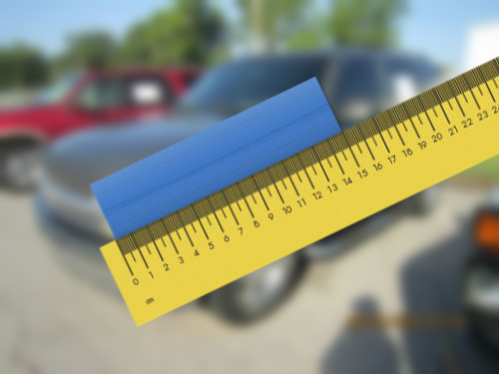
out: 15 cm
